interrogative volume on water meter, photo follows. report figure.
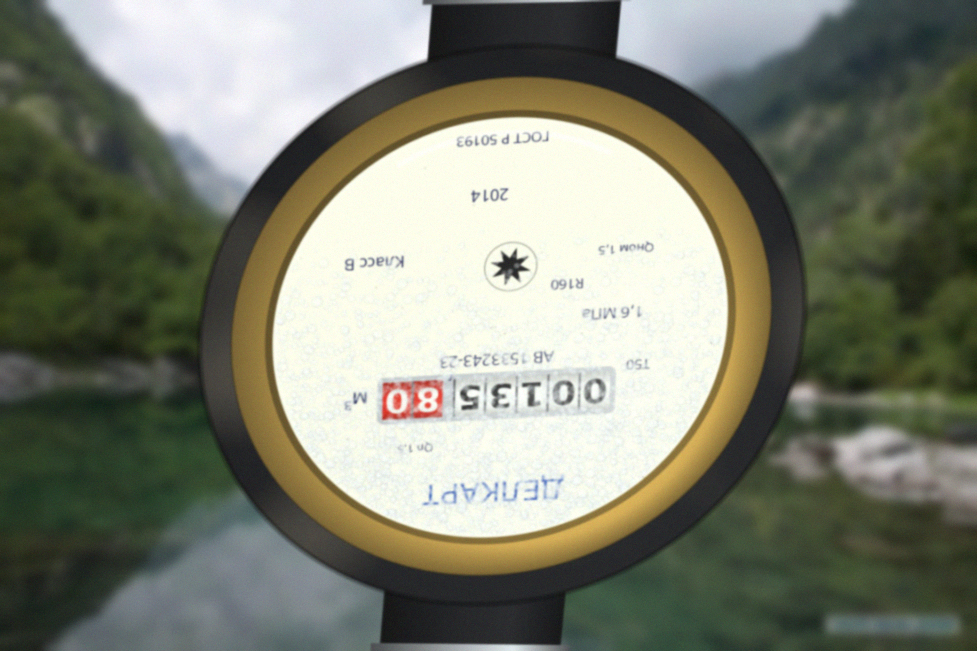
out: 135.80 m³
